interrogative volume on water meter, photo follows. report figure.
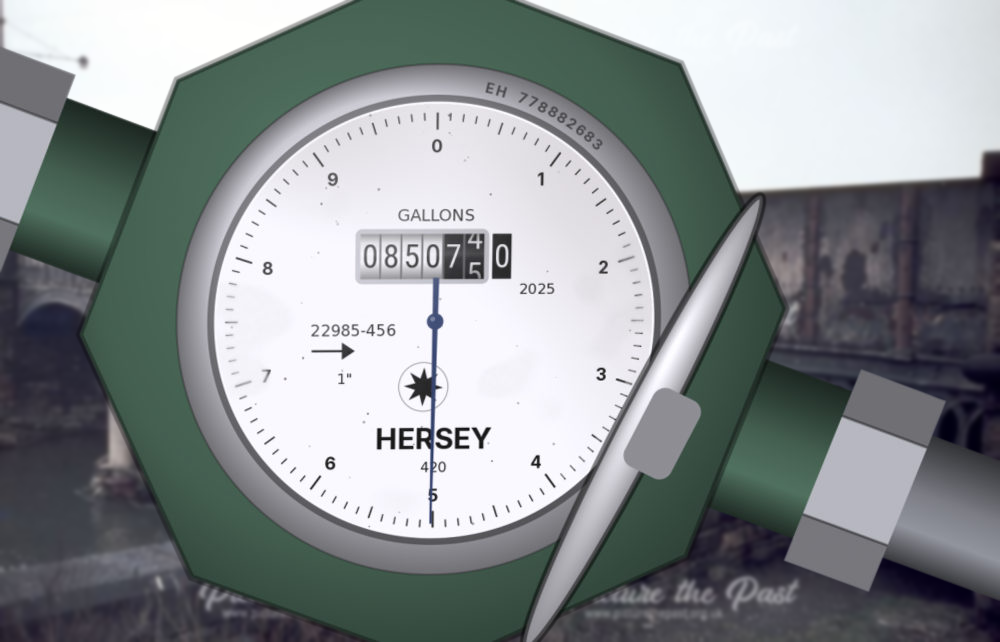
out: 850745.0 gal
